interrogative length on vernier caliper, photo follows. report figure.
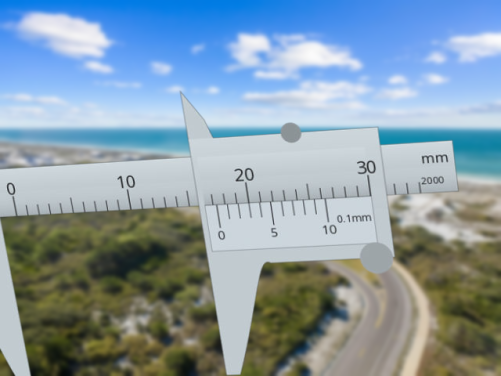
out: 17.3 mm
